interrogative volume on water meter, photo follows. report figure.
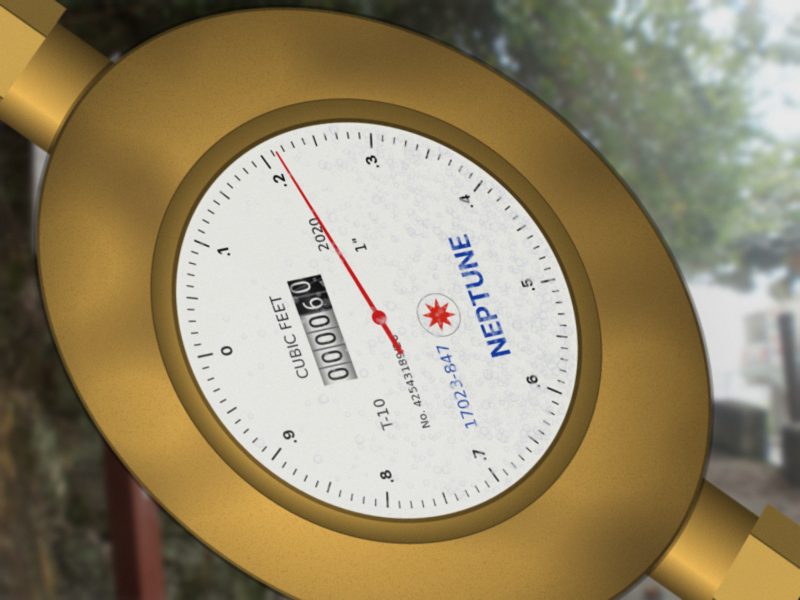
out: 60.21 ft³
